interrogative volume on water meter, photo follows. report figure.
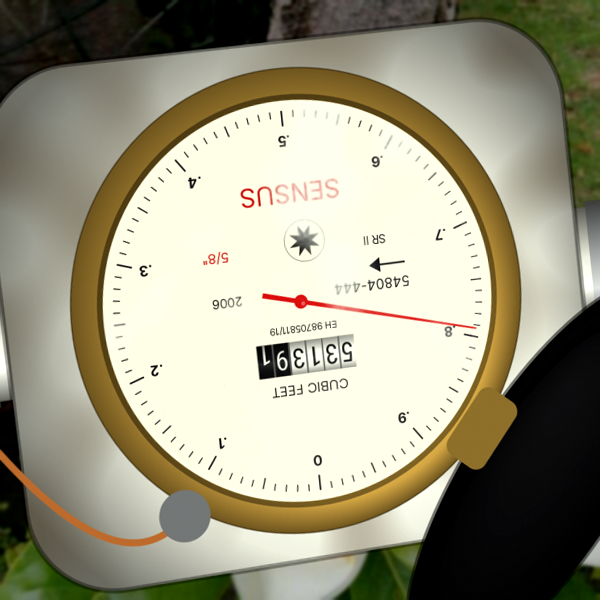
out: 531390.79 ft³
